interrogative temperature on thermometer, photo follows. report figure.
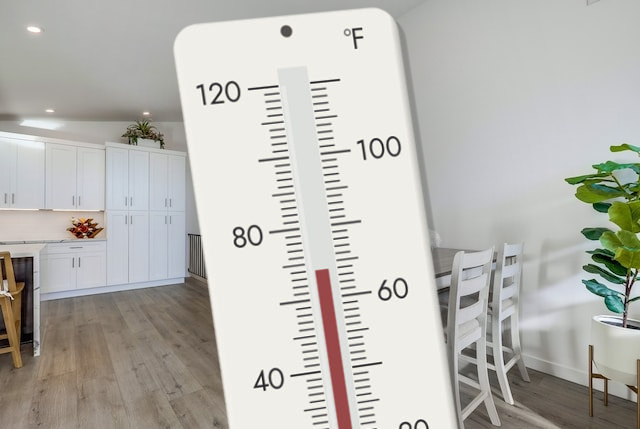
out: 68 °F
